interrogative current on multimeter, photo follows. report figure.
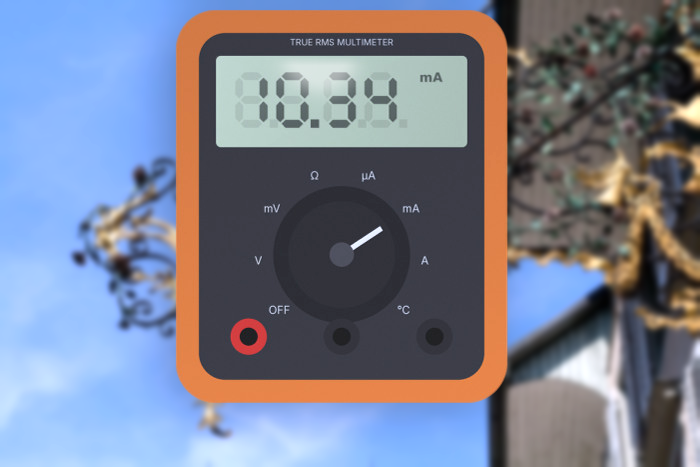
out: 10.34 mA
